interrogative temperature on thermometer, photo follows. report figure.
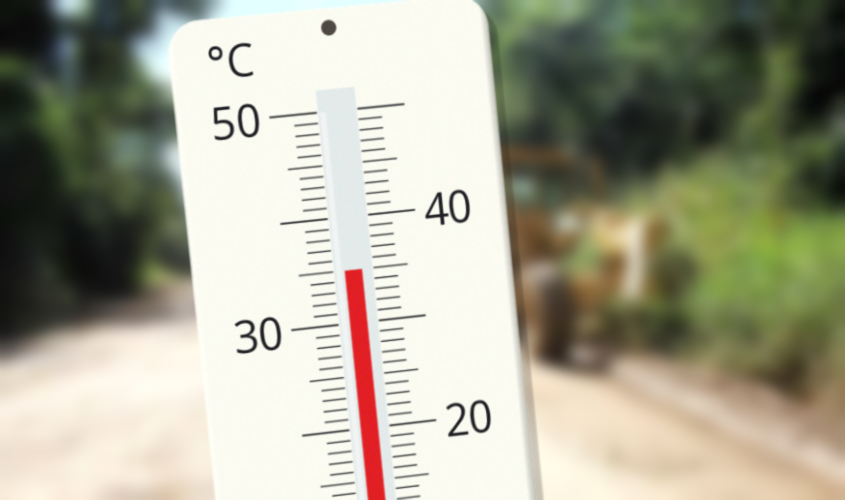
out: 35 °C
